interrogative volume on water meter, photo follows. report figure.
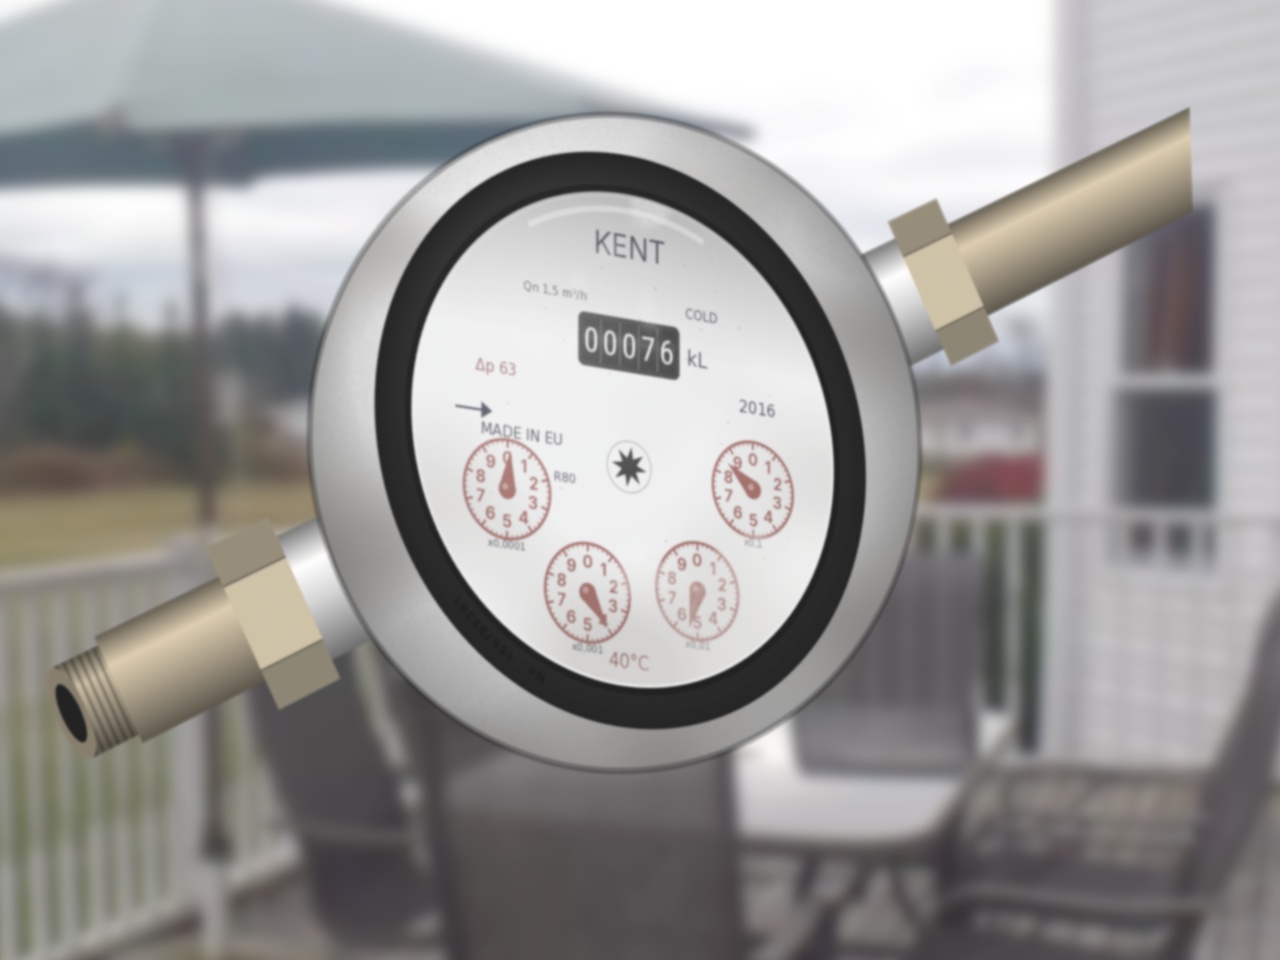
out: 76.8540 kL
